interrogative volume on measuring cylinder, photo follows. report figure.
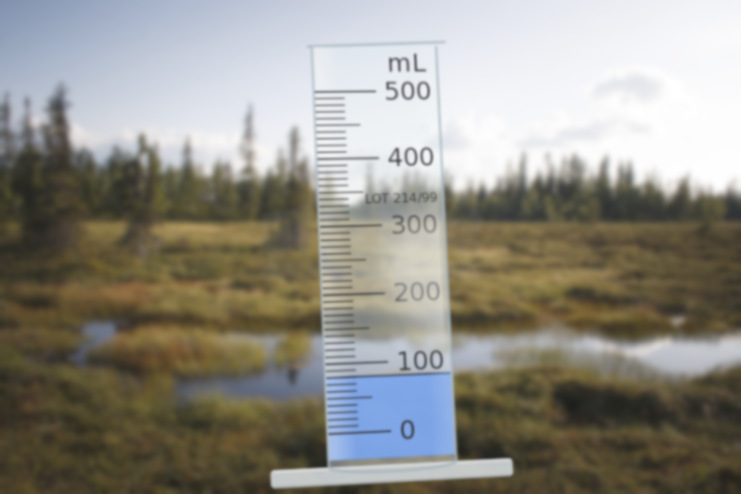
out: 80 mL
